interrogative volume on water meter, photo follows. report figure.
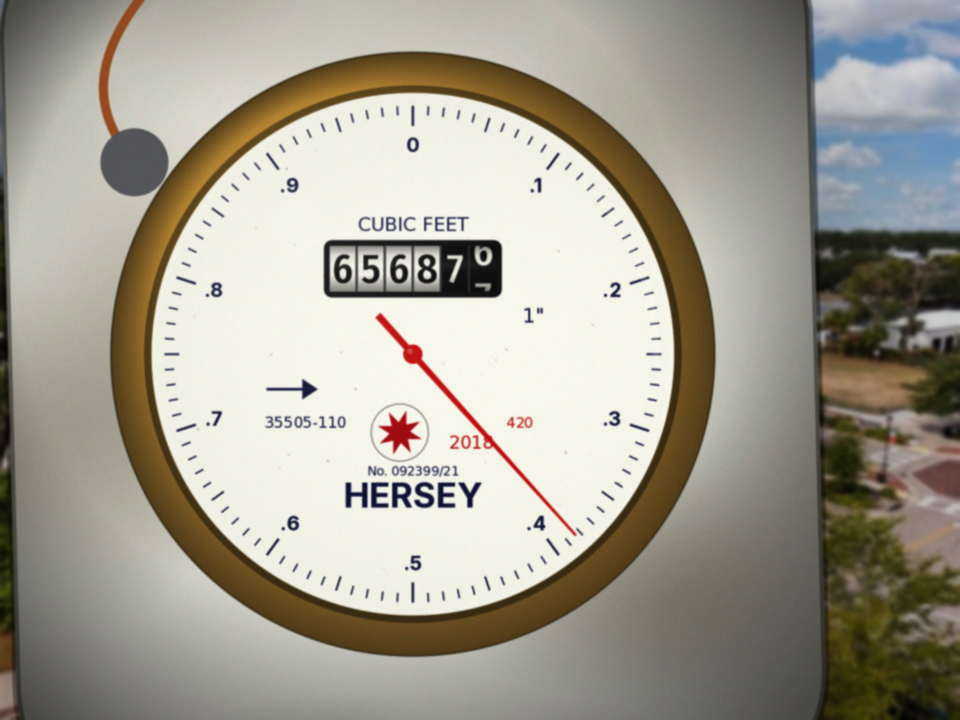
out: 656876.38 ft³
